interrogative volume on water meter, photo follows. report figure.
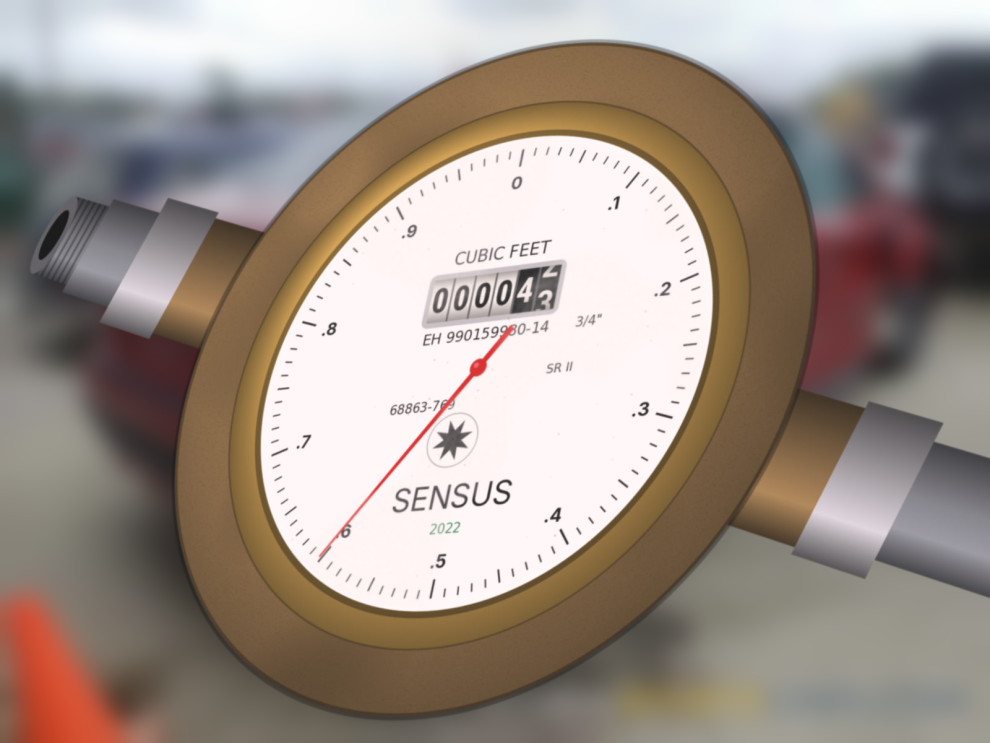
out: 42.60 ft³
